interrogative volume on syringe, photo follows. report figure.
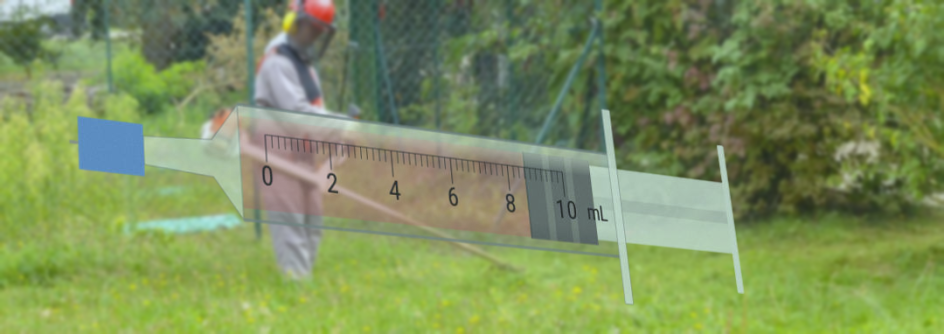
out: 8.6 mL
